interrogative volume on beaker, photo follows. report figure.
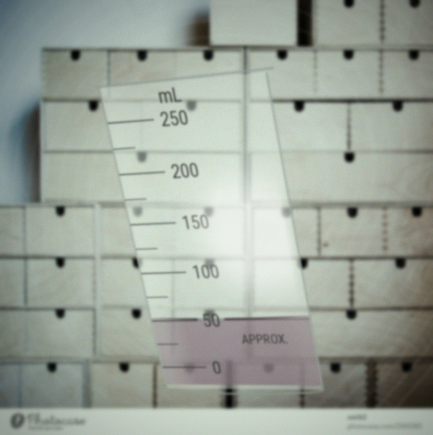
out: 50 mL
